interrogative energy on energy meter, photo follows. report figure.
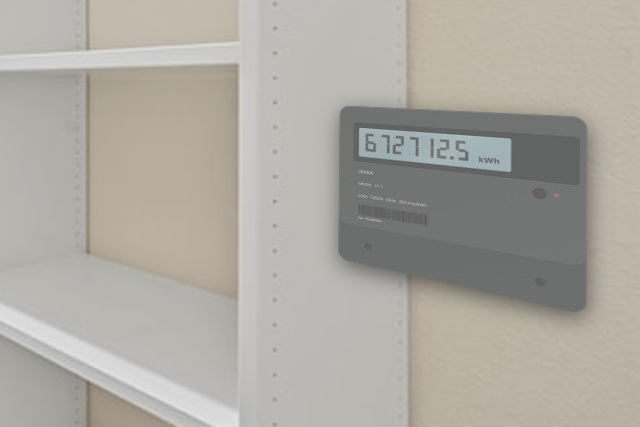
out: 672712.5 kWh
